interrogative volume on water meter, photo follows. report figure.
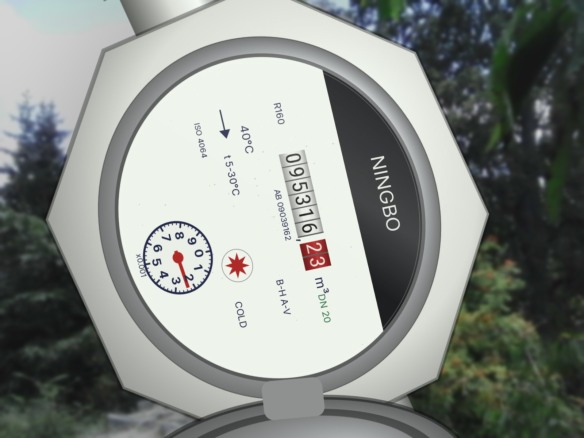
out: 95316.232 m³
